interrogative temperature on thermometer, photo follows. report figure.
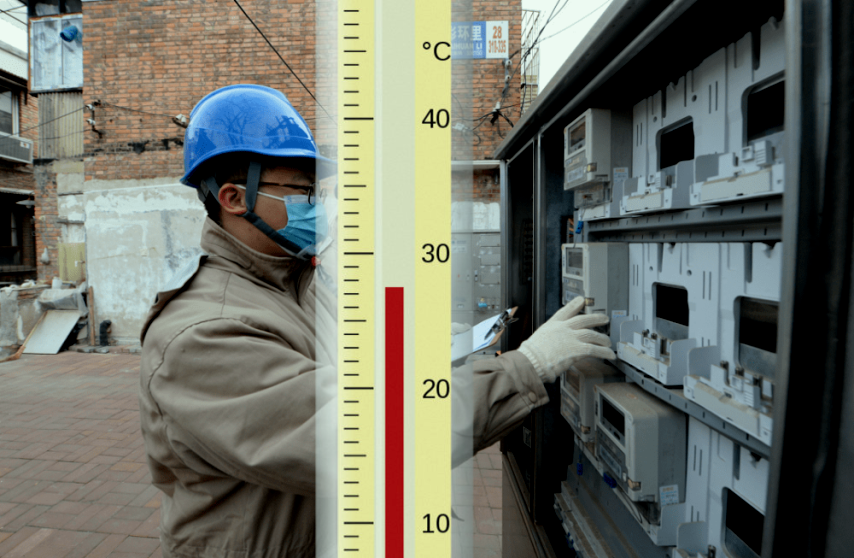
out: 27.5 °C
